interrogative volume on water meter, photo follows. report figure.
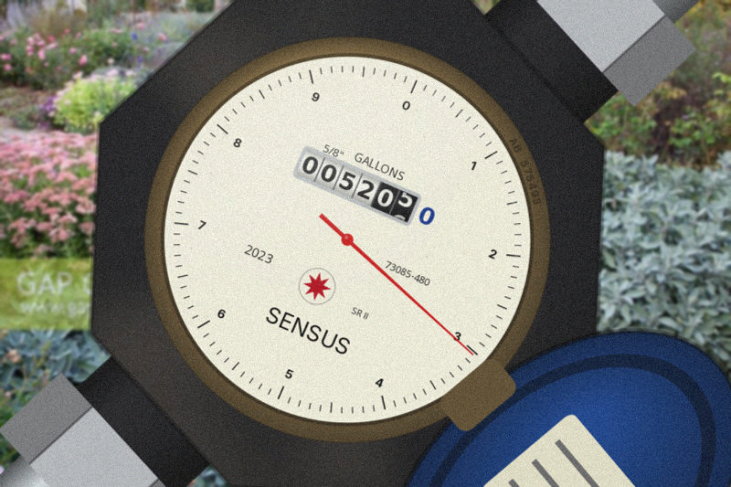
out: 52053.0 gal
